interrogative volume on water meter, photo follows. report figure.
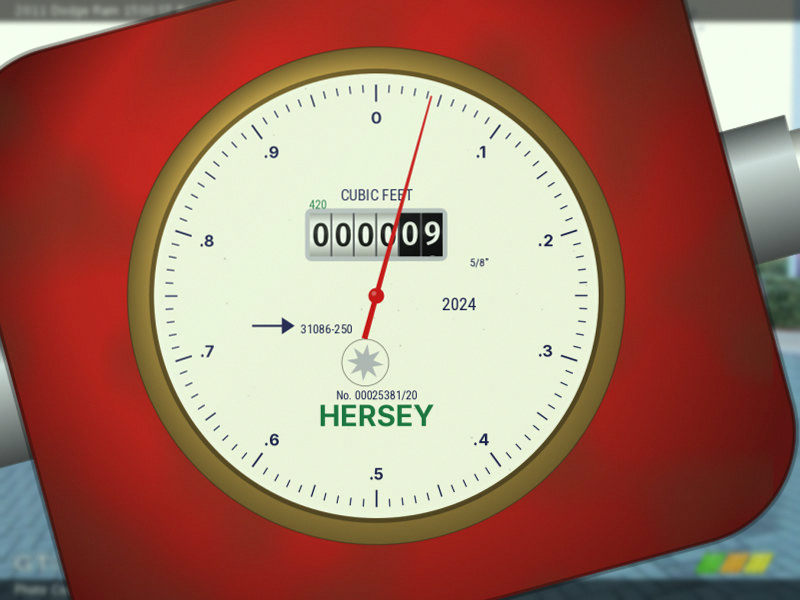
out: 9.04 ft³
